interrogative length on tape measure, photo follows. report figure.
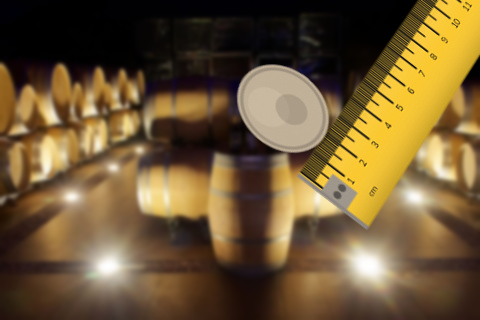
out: 3.5 cm
